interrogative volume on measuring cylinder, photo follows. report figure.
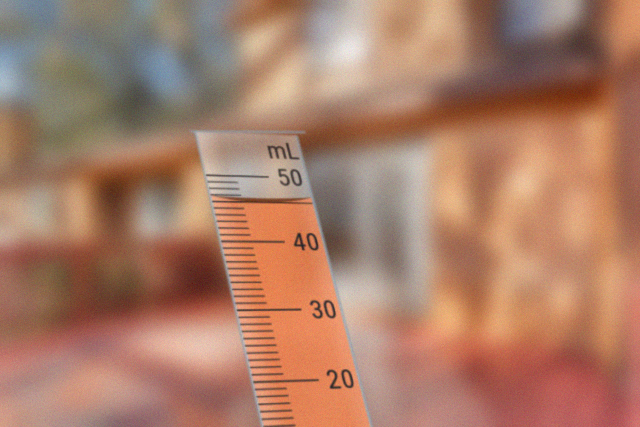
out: 46 mL
